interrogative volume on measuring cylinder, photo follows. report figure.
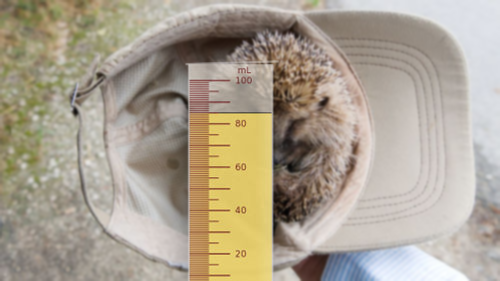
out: 85 mL
